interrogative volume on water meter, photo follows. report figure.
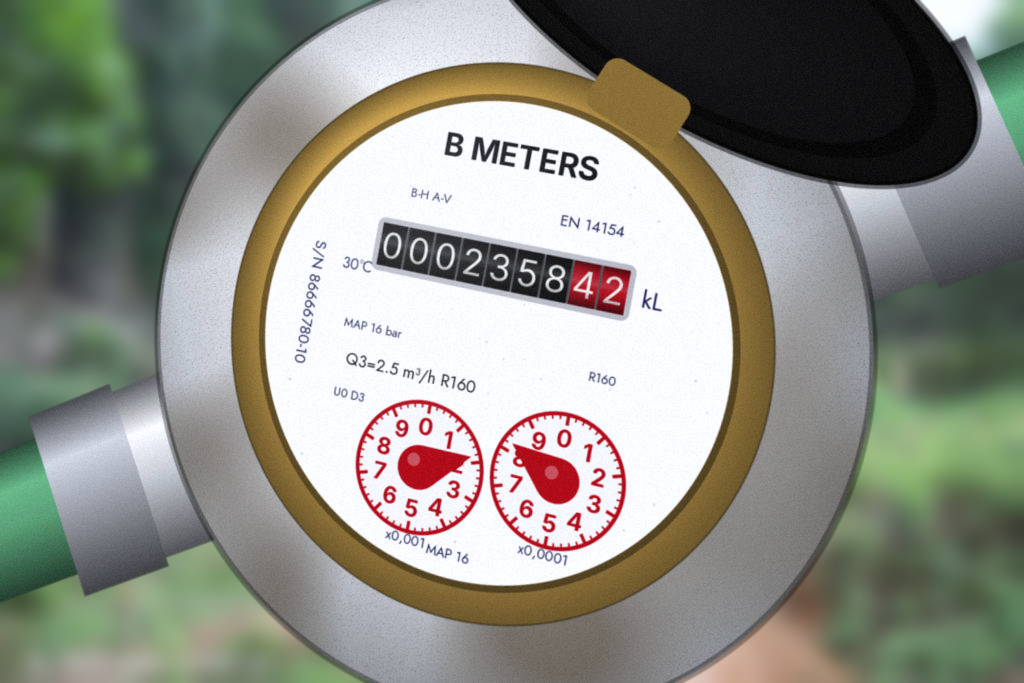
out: 2358.4218 kL
